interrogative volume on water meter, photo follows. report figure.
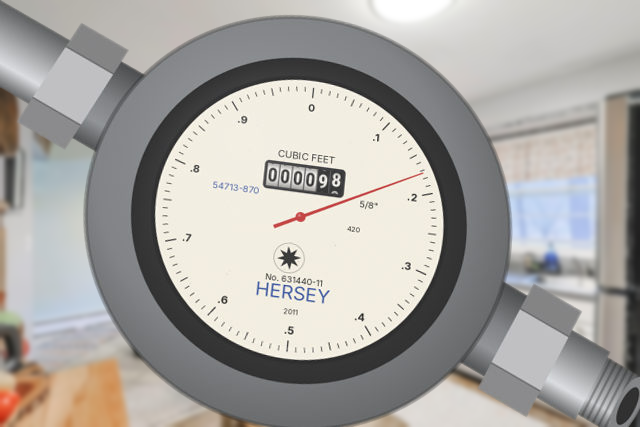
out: 98.17 ft³
